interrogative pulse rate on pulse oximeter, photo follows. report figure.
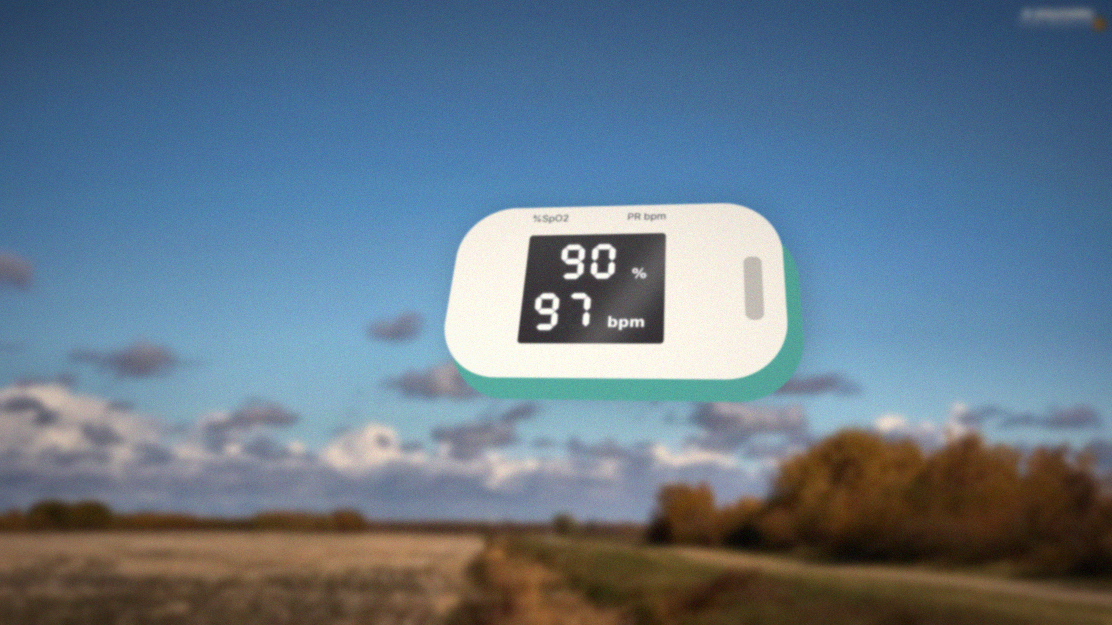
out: 97 bpm
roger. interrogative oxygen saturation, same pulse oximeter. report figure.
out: 90 %
